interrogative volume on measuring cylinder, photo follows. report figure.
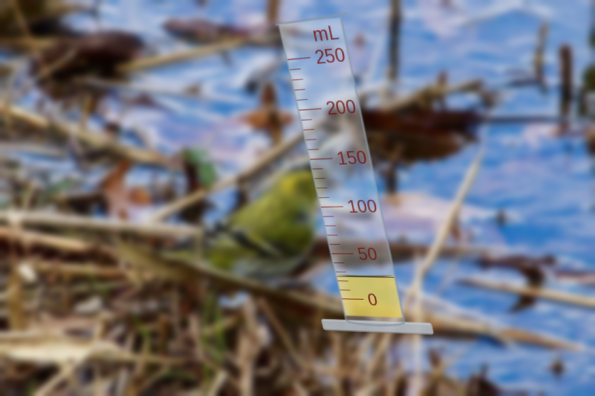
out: 25 mL
